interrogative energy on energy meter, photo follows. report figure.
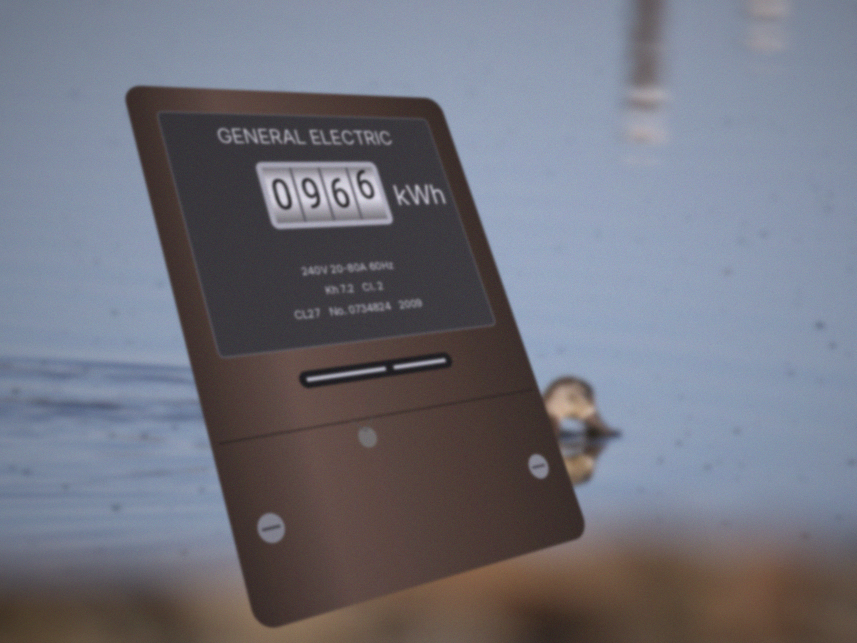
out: 966 kWh
